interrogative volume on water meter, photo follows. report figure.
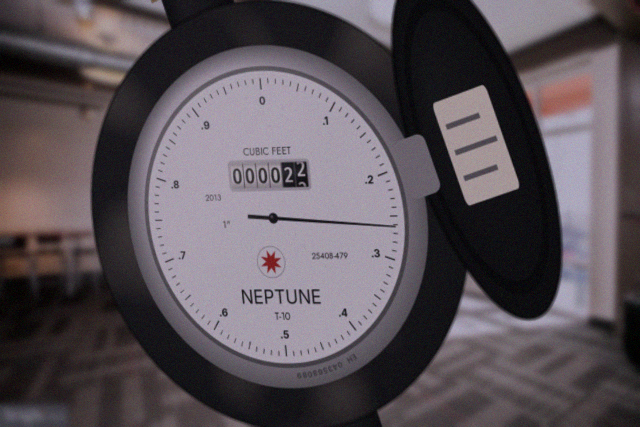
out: 22.26 ft³
